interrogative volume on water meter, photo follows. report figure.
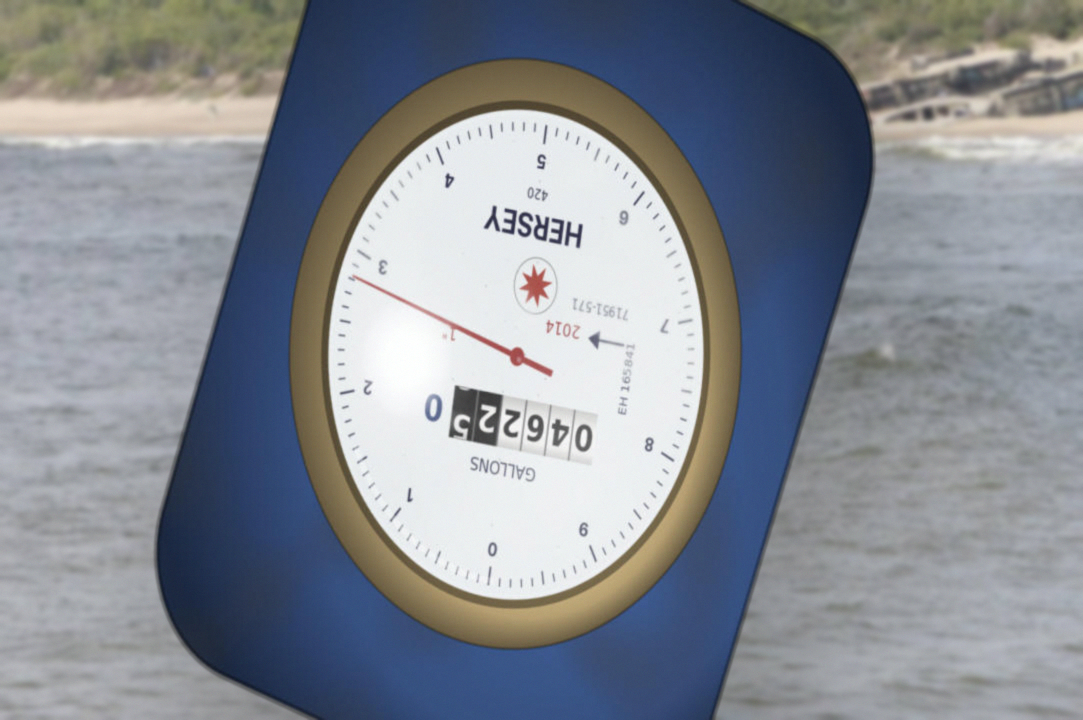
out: 462252.8 gal
